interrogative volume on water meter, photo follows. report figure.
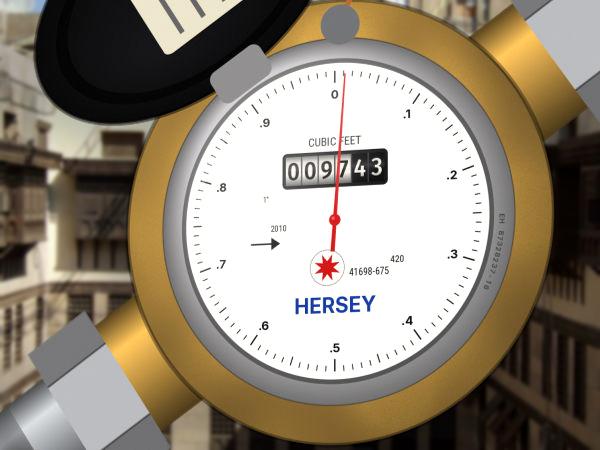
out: 9743.01 ft³
